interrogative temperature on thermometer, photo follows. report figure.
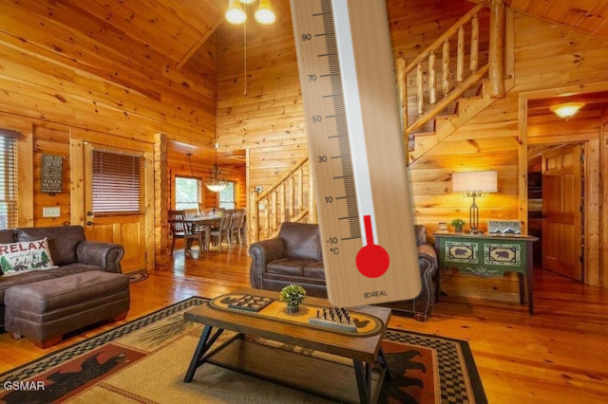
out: 0 °C
